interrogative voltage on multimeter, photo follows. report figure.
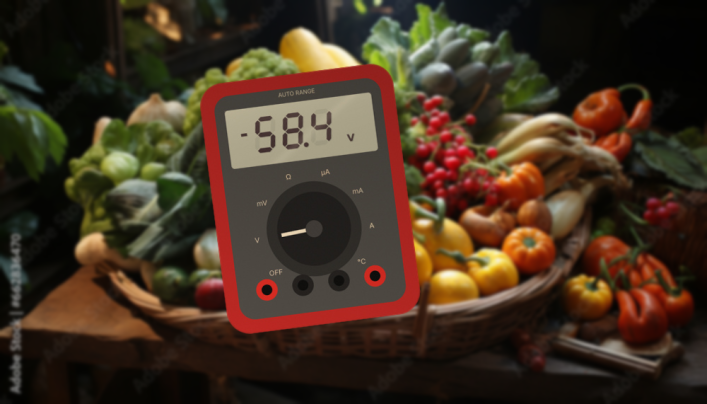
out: -58.4 V
